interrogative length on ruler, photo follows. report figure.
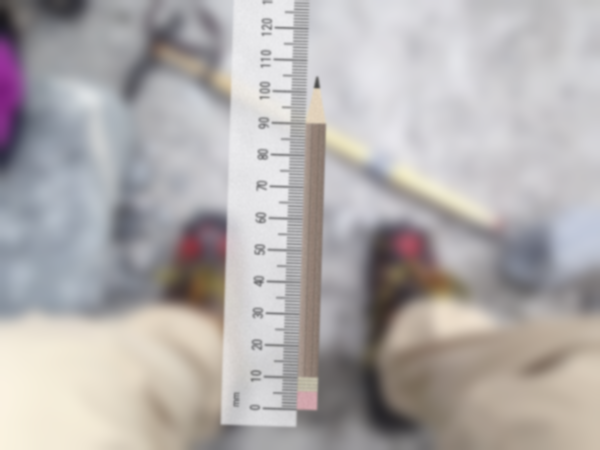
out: 105 mm
